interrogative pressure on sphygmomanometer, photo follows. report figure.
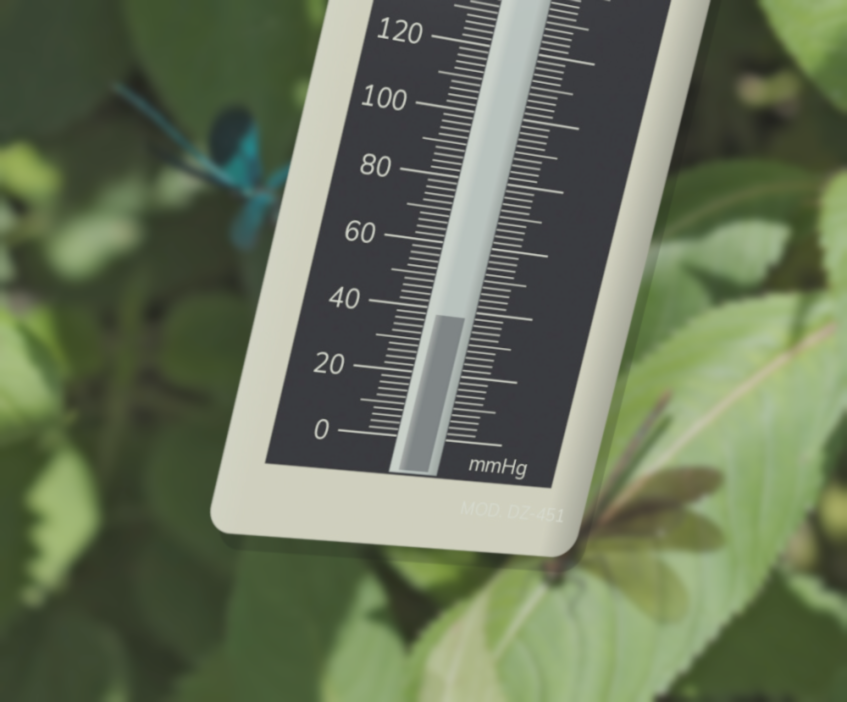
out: 38 mmHg
